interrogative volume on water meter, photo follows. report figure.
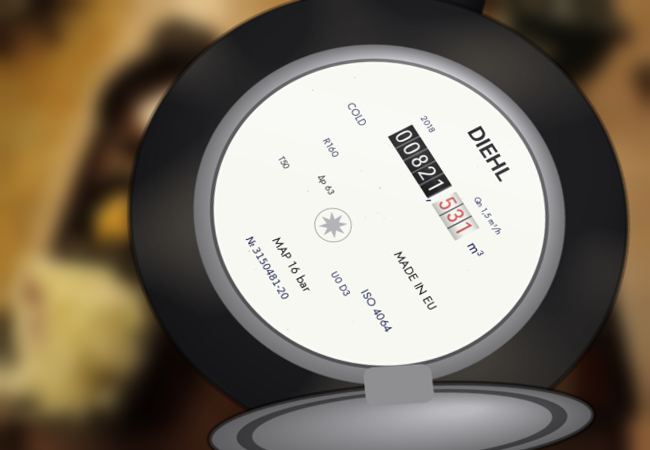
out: 821.531 m³
